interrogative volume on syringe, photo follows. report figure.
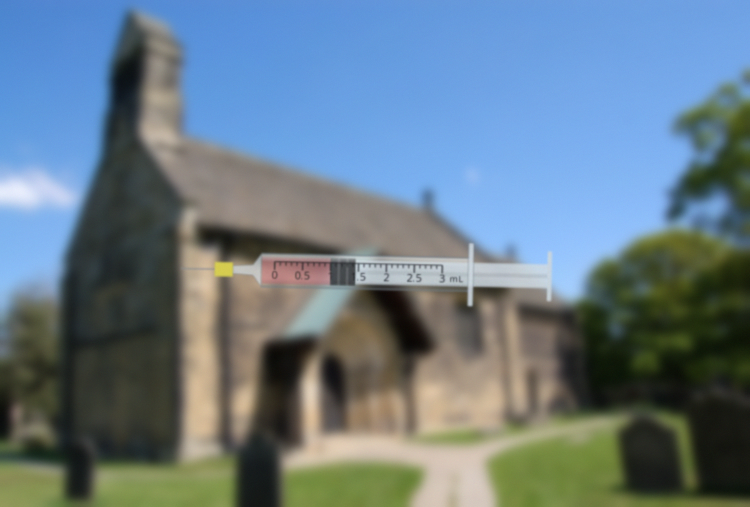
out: 1 mL
